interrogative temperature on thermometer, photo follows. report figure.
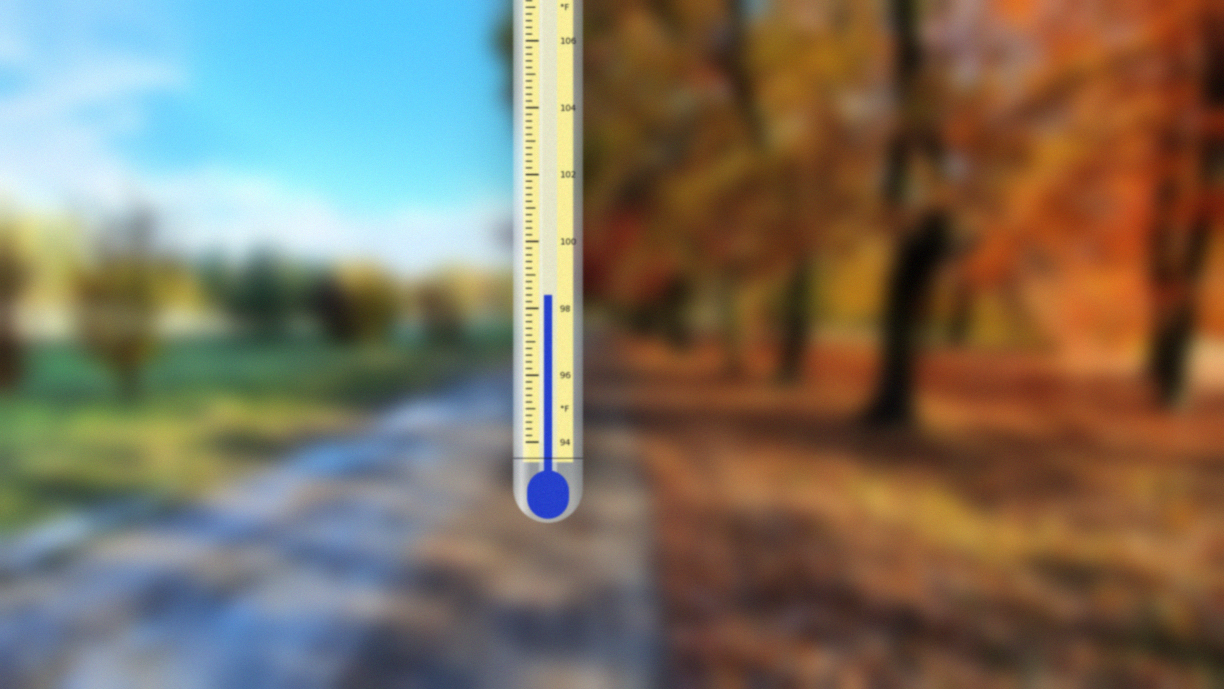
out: 98.4 °F
